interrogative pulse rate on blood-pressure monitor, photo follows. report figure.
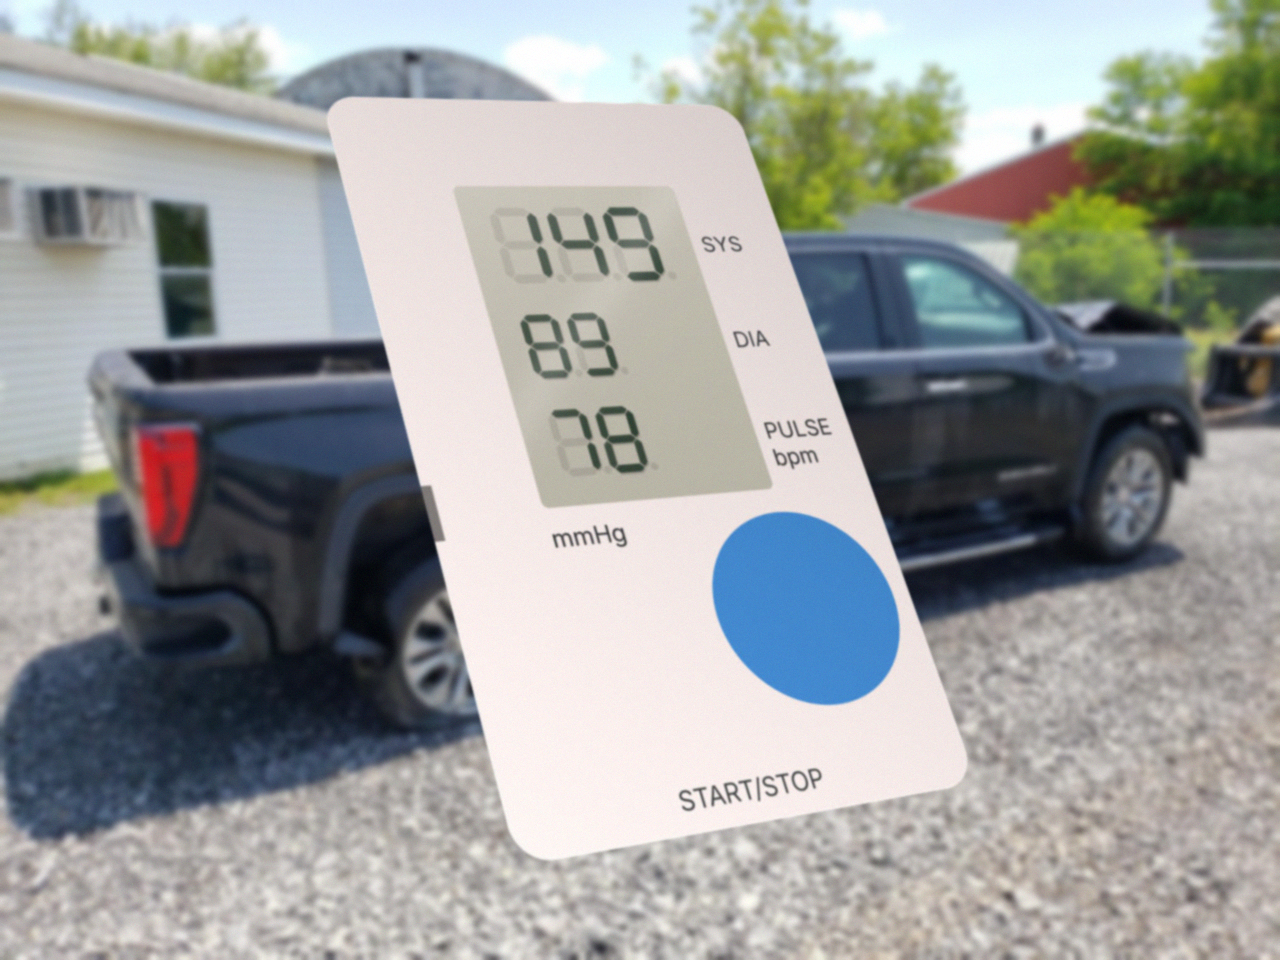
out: 78 bpm
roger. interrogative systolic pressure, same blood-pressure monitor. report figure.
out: 149 mmHg
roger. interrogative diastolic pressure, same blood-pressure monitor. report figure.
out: 89 mmHg
